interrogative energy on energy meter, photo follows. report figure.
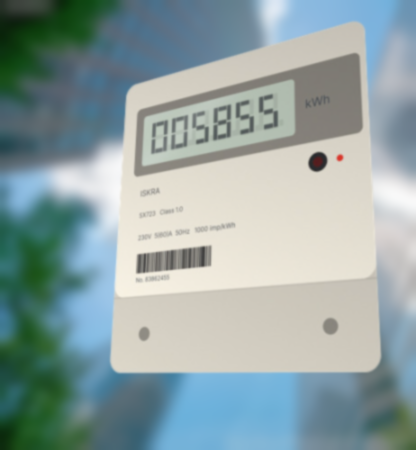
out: 5855 kWh
